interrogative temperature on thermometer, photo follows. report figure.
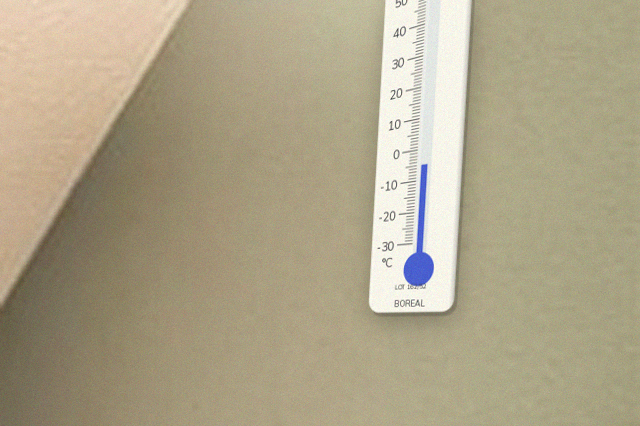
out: -5 °C
